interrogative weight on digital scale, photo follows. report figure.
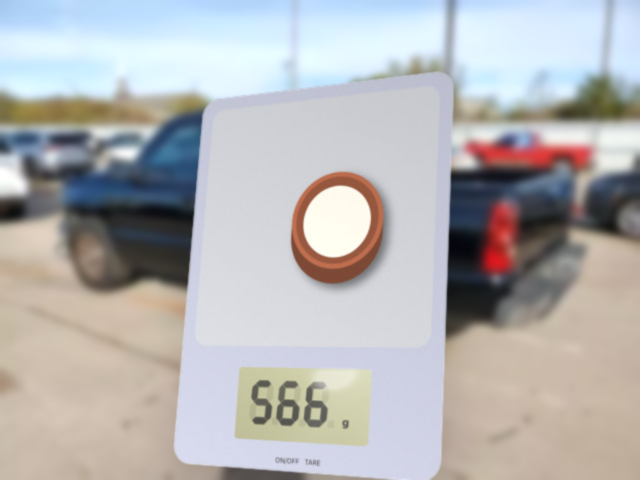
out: 566 g
